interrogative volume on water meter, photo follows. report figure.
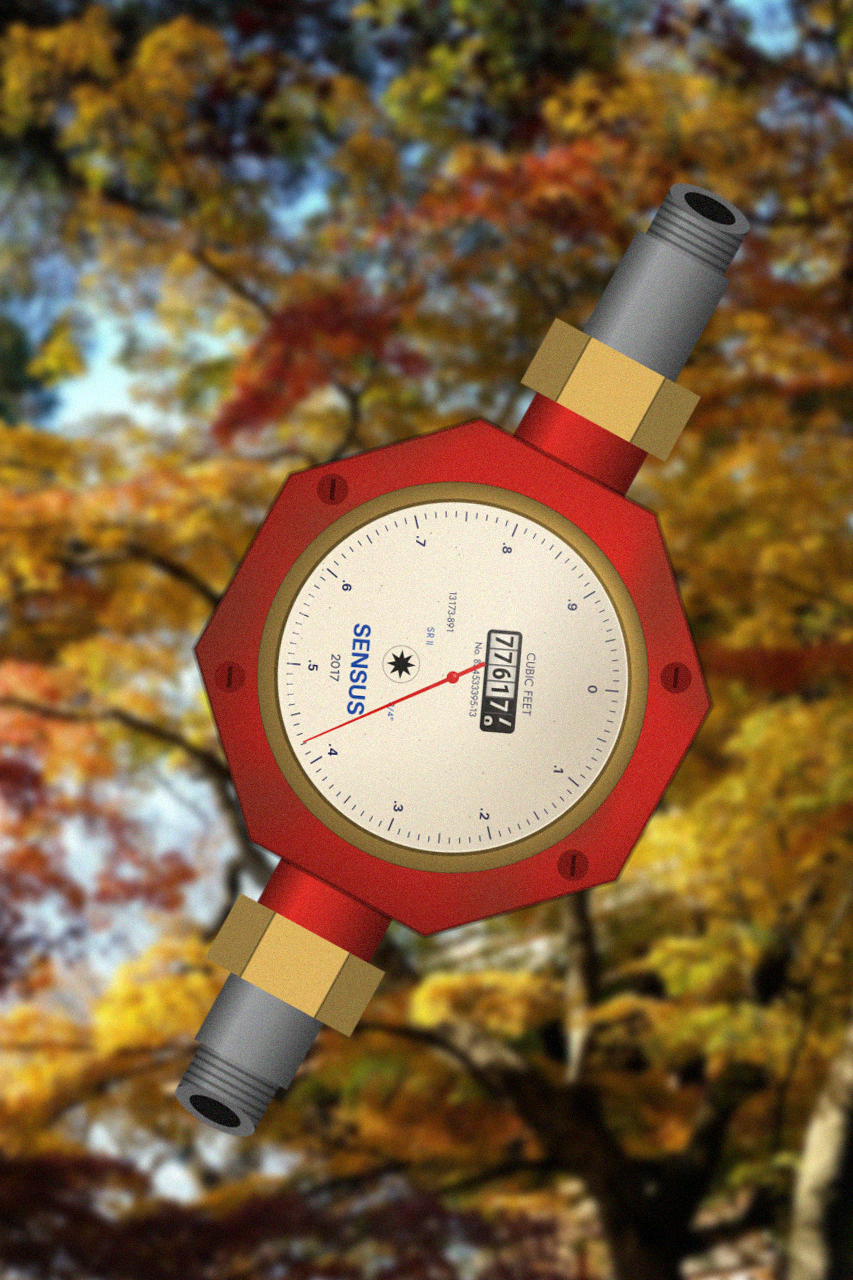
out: 776177.42 ft³
